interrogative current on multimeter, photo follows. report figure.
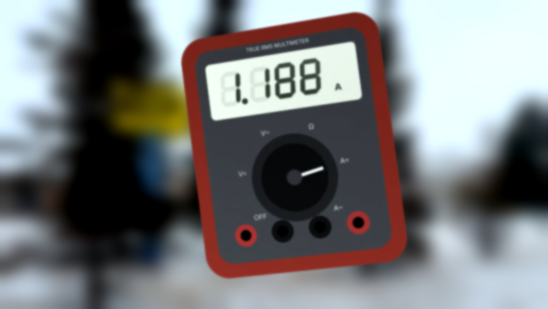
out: 1.188 A
